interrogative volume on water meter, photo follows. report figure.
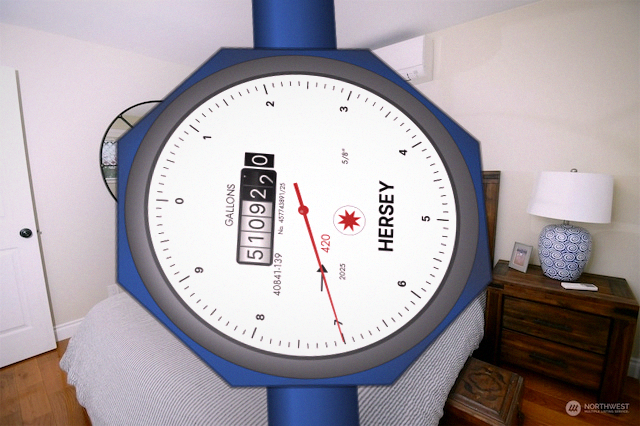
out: 5109217.0 gal
